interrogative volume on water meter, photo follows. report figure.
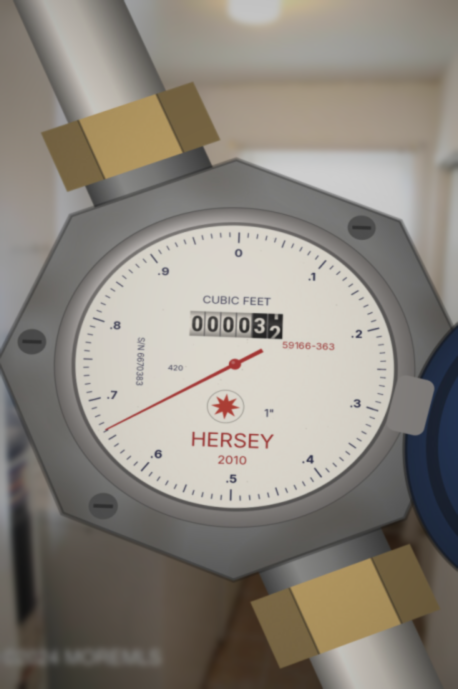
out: 31.66 ft³
